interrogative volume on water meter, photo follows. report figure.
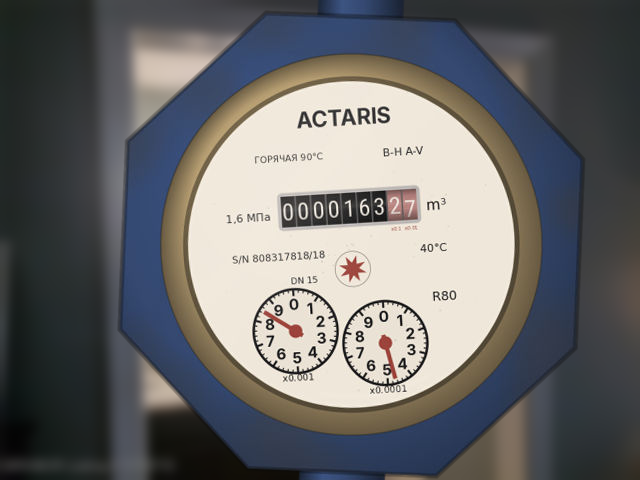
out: 163.2684 m³
